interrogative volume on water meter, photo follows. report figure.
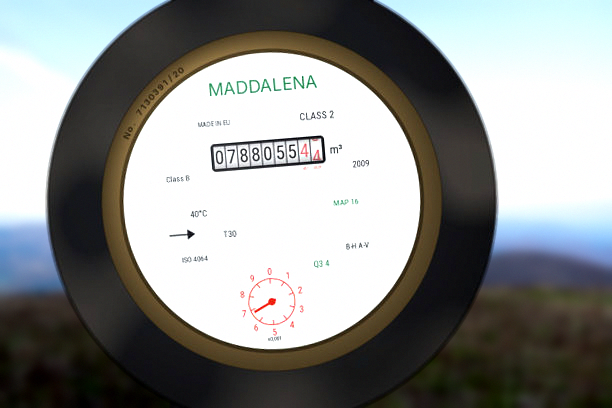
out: 788055.436 m³
